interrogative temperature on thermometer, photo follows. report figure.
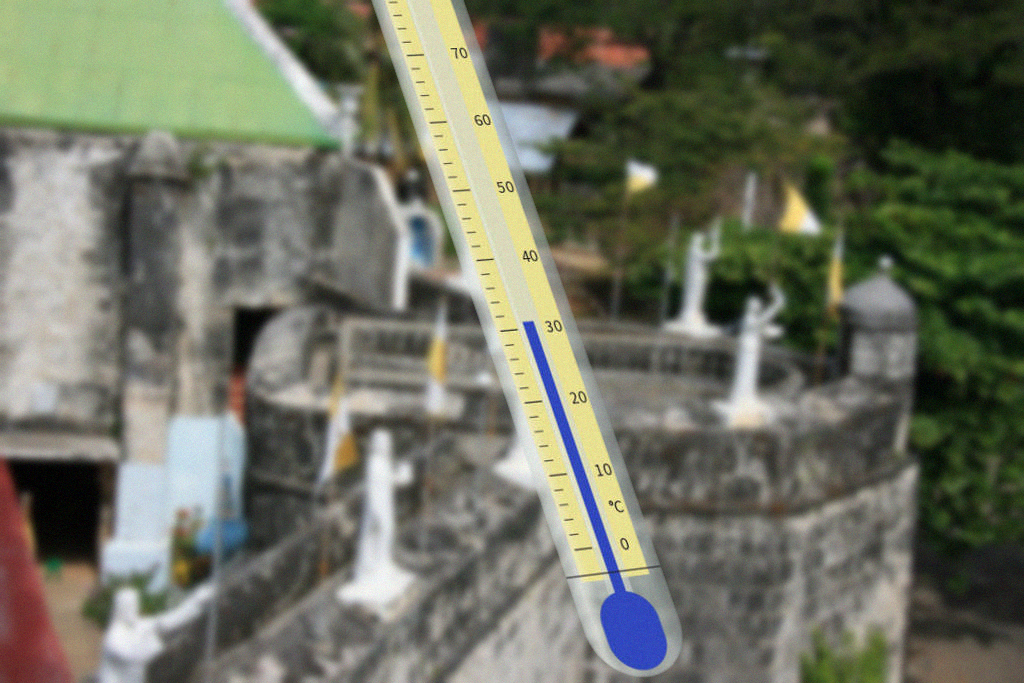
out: 31 °C
